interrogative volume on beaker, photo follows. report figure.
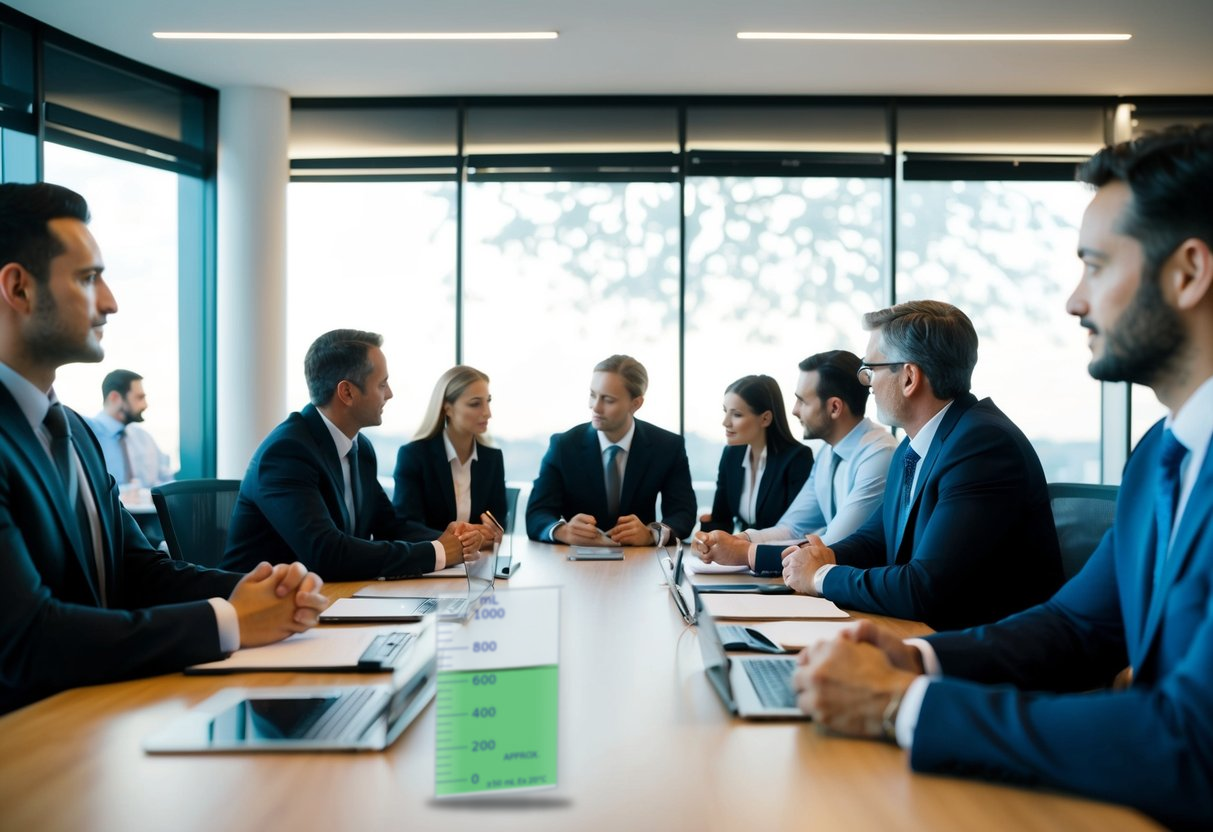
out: 650 mL
